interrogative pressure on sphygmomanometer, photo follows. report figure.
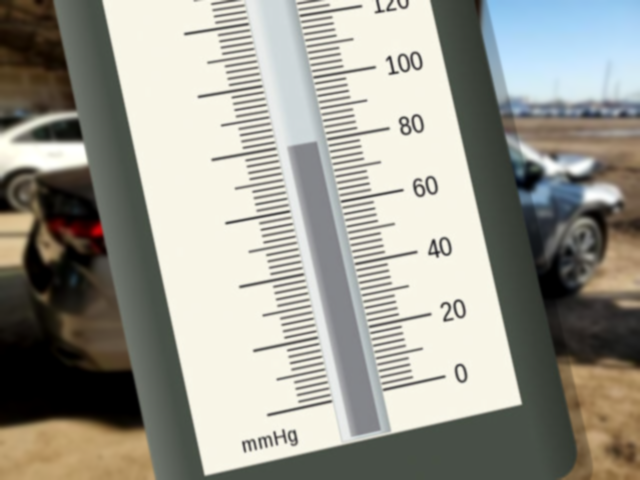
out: 80 mmHg
